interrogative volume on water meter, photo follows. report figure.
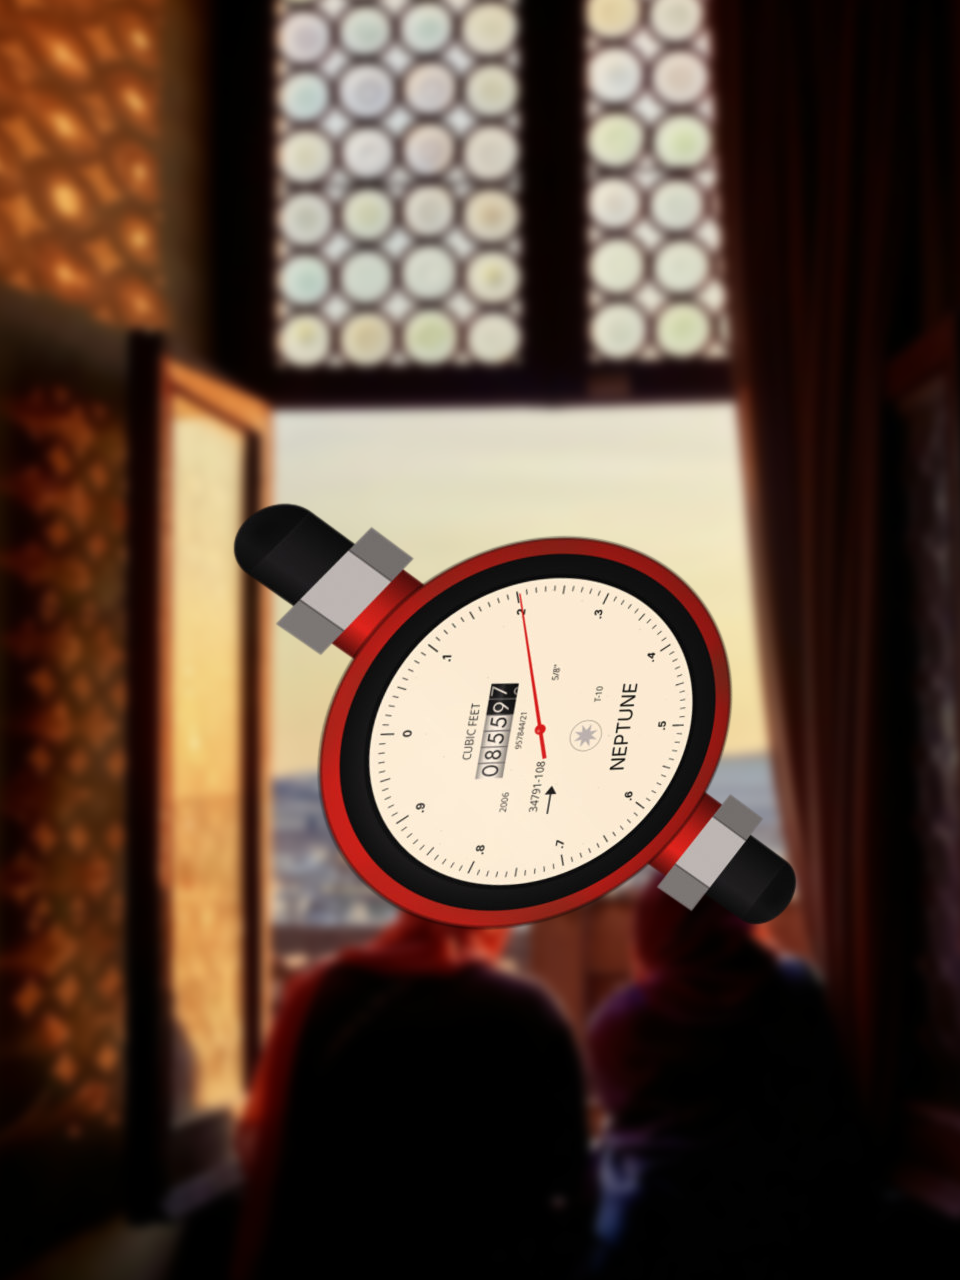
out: 85597.20 ft³
